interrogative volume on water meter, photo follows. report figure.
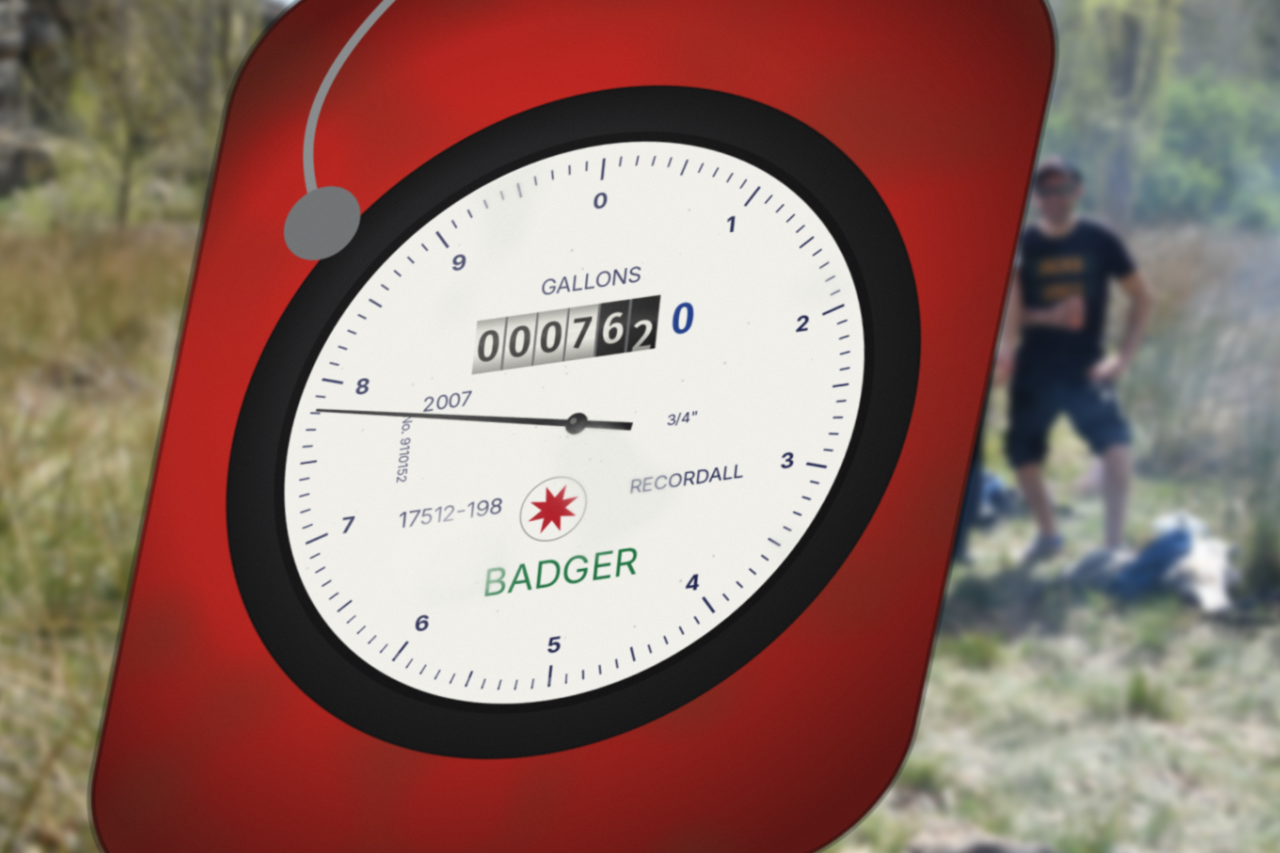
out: 7617.8 gal
